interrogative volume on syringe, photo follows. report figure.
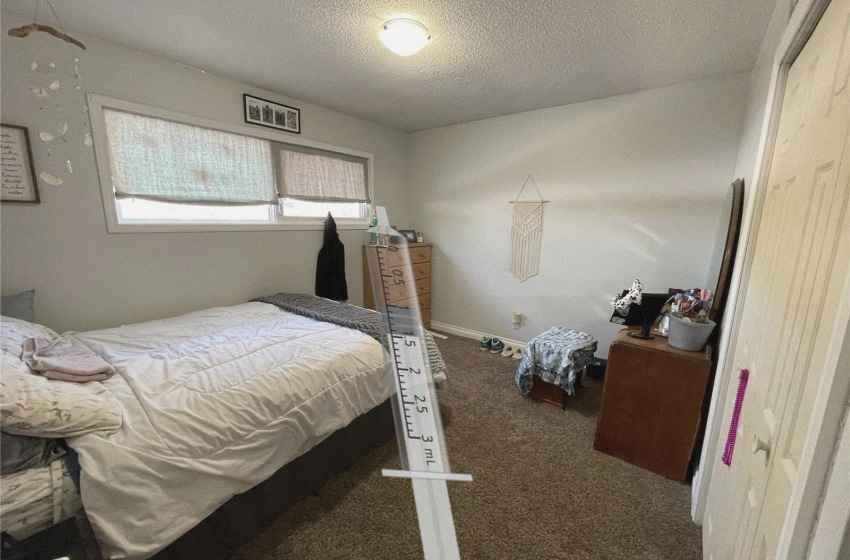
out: 1 mL
